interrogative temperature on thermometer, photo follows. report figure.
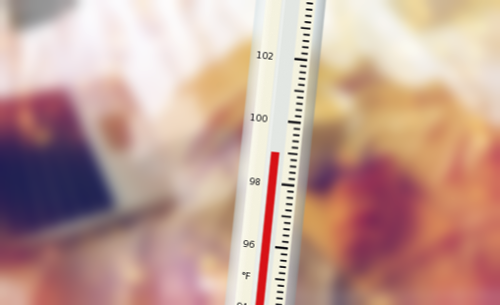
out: 99 °F
